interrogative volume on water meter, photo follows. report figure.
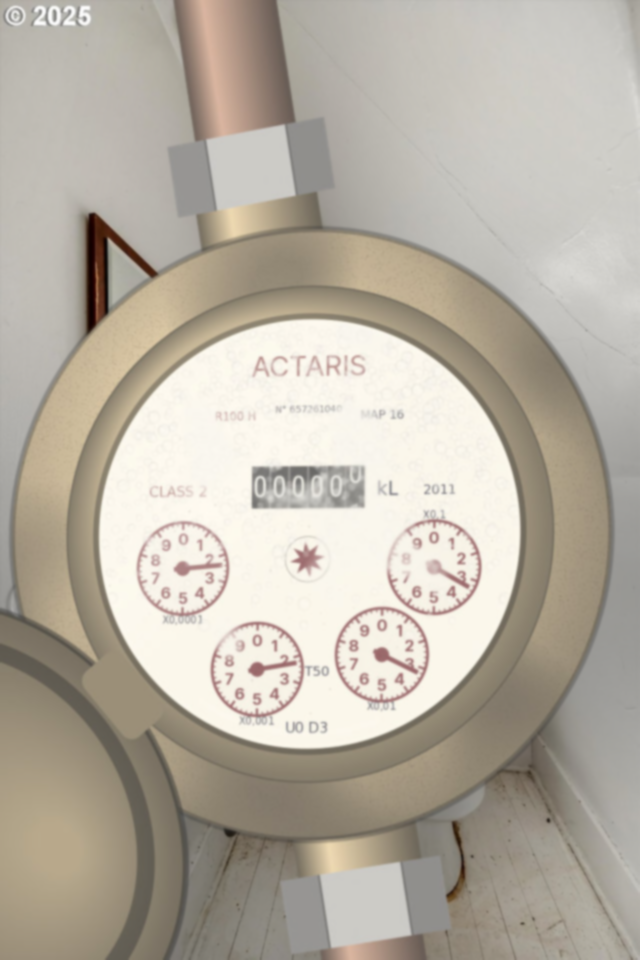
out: 0.3322 kL
